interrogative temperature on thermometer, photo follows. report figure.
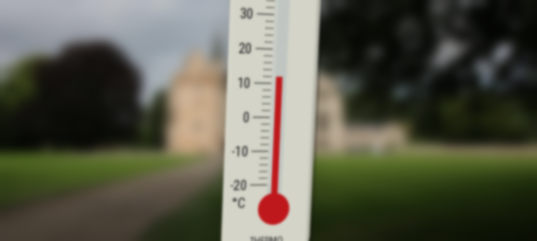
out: 12 °C
